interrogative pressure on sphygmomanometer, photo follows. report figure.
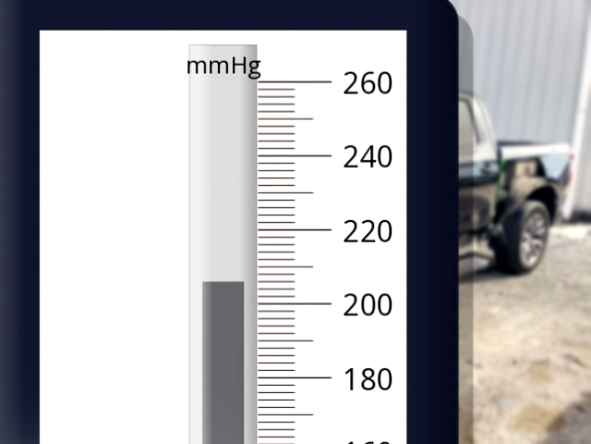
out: 206 mmHg
